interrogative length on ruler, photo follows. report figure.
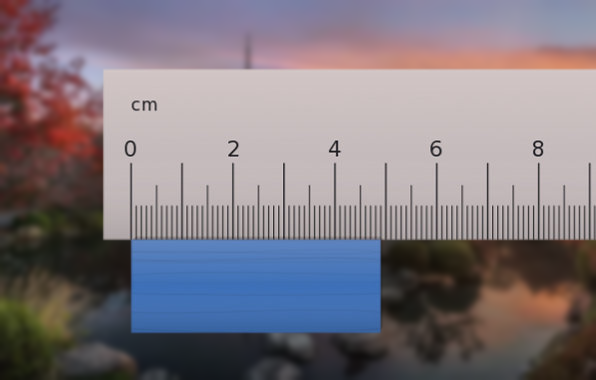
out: 4.9 cm
